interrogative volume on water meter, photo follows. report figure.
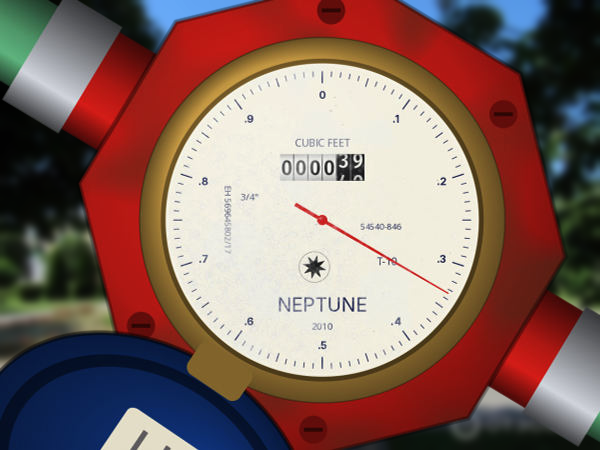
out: 39.33 ft³
